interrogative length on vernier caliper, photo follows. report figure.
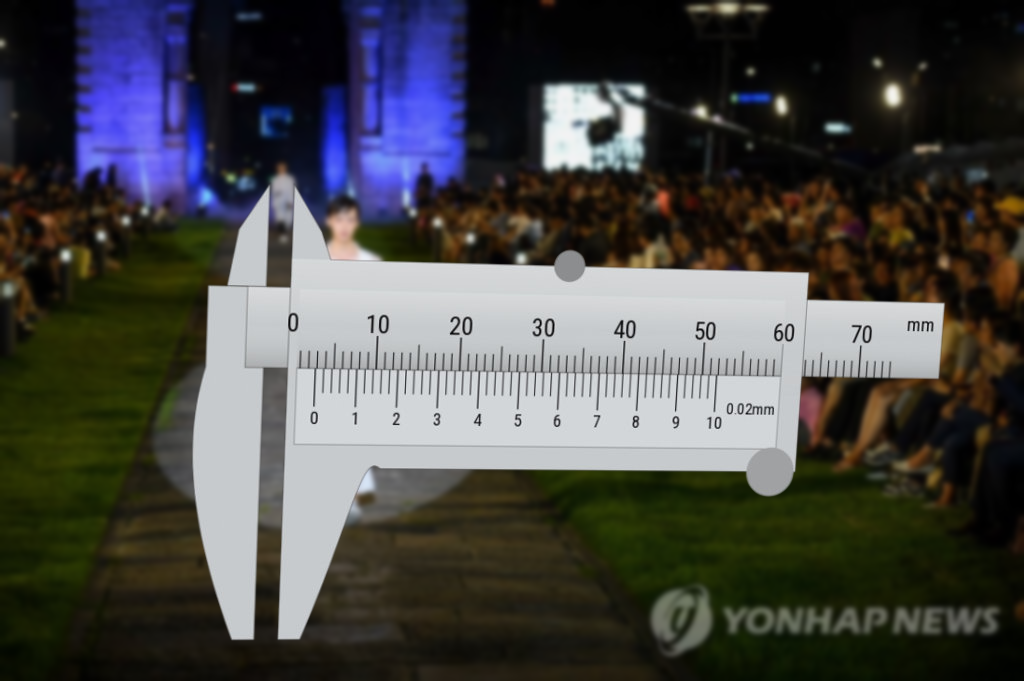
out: 2.8 mm
